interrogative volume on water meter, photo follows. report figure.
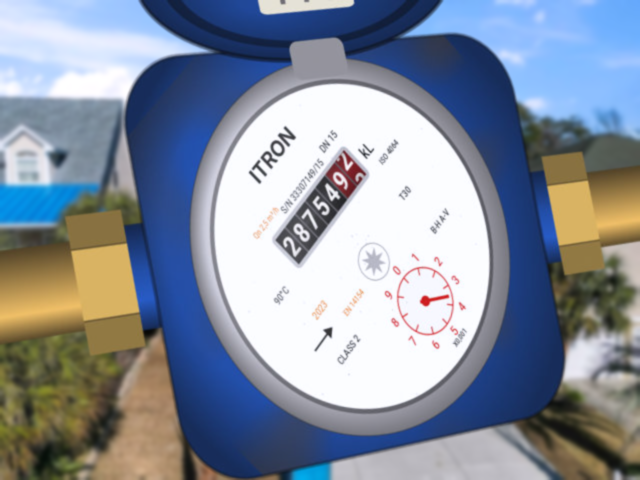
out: 28754.923 kL
